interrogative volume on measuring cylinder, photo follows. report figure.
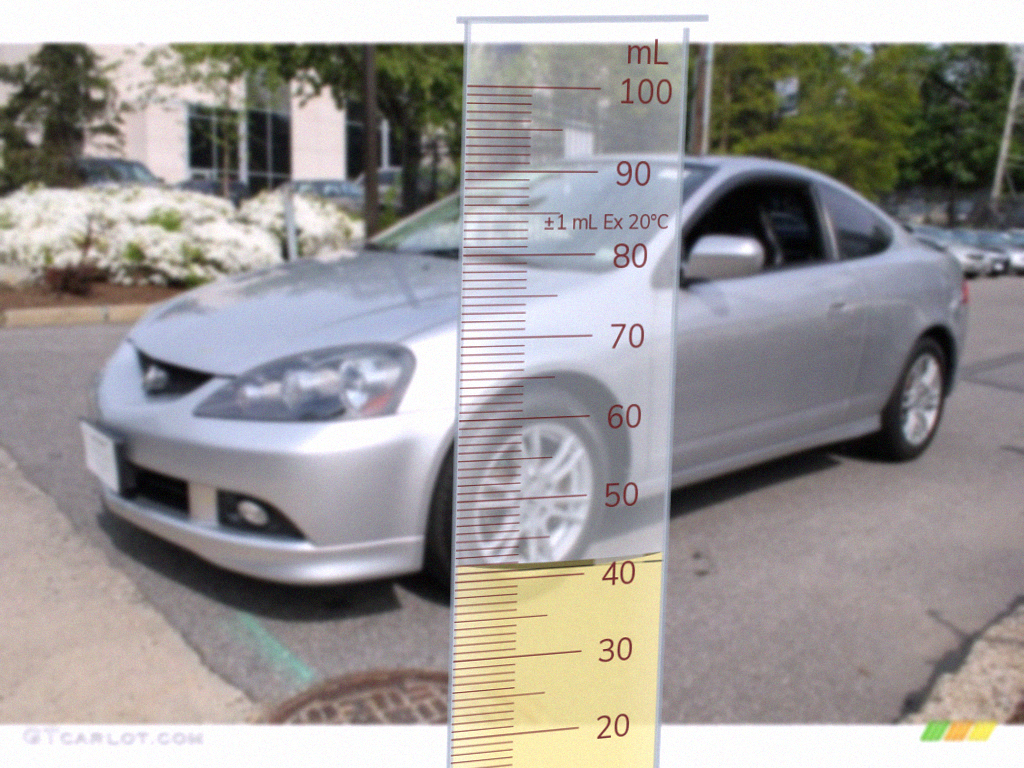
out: 41 mL
